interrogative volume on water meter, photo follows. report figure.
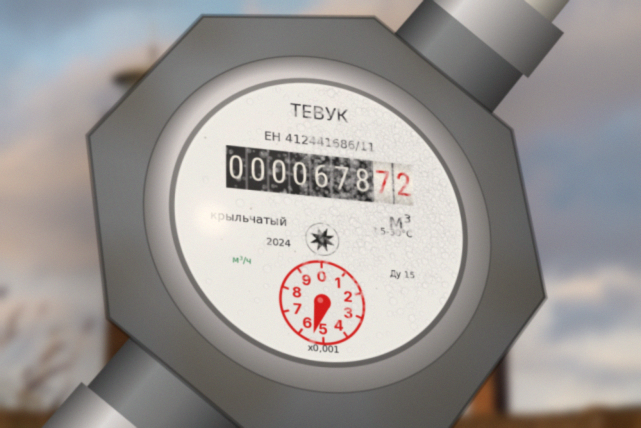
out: 678.725 m³
